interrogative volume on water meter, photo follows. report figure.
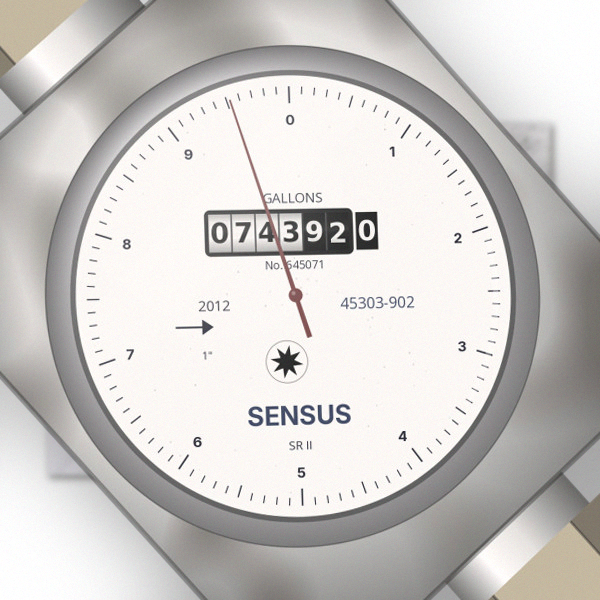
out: 743919.5 gal
